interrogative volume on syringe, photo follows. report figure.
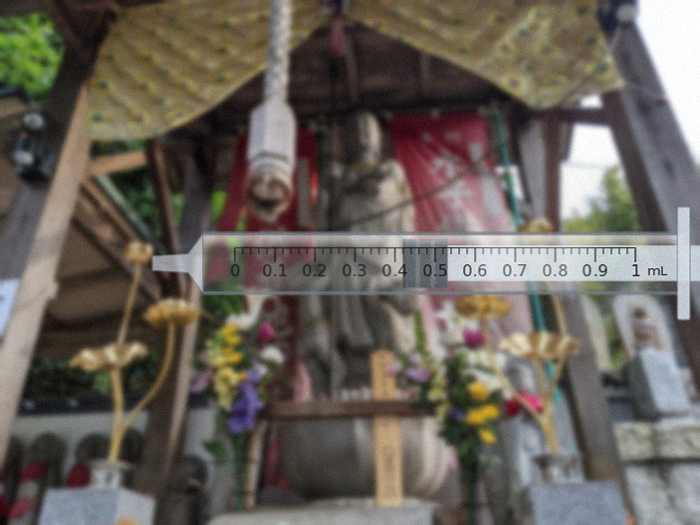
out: 0.42 mL
